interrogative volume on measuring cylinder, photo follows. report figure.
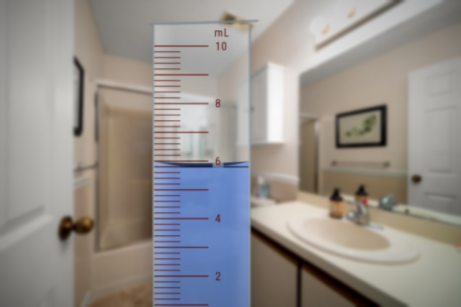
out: 5.8 mL
